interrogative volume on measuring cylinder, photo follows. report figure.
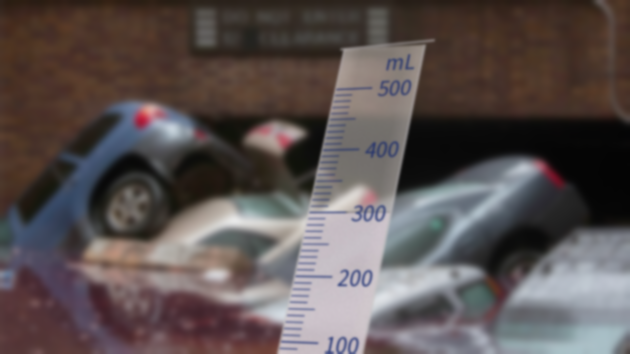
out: 300 mL
